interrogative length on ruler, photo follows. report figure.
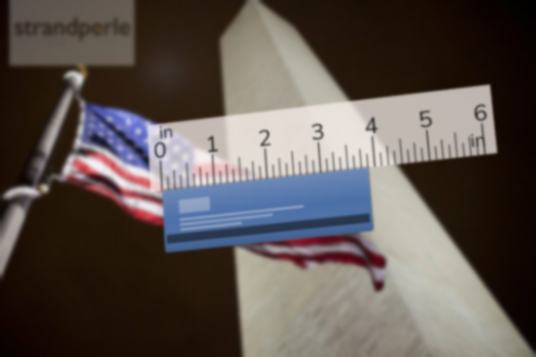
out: 3.875 in
